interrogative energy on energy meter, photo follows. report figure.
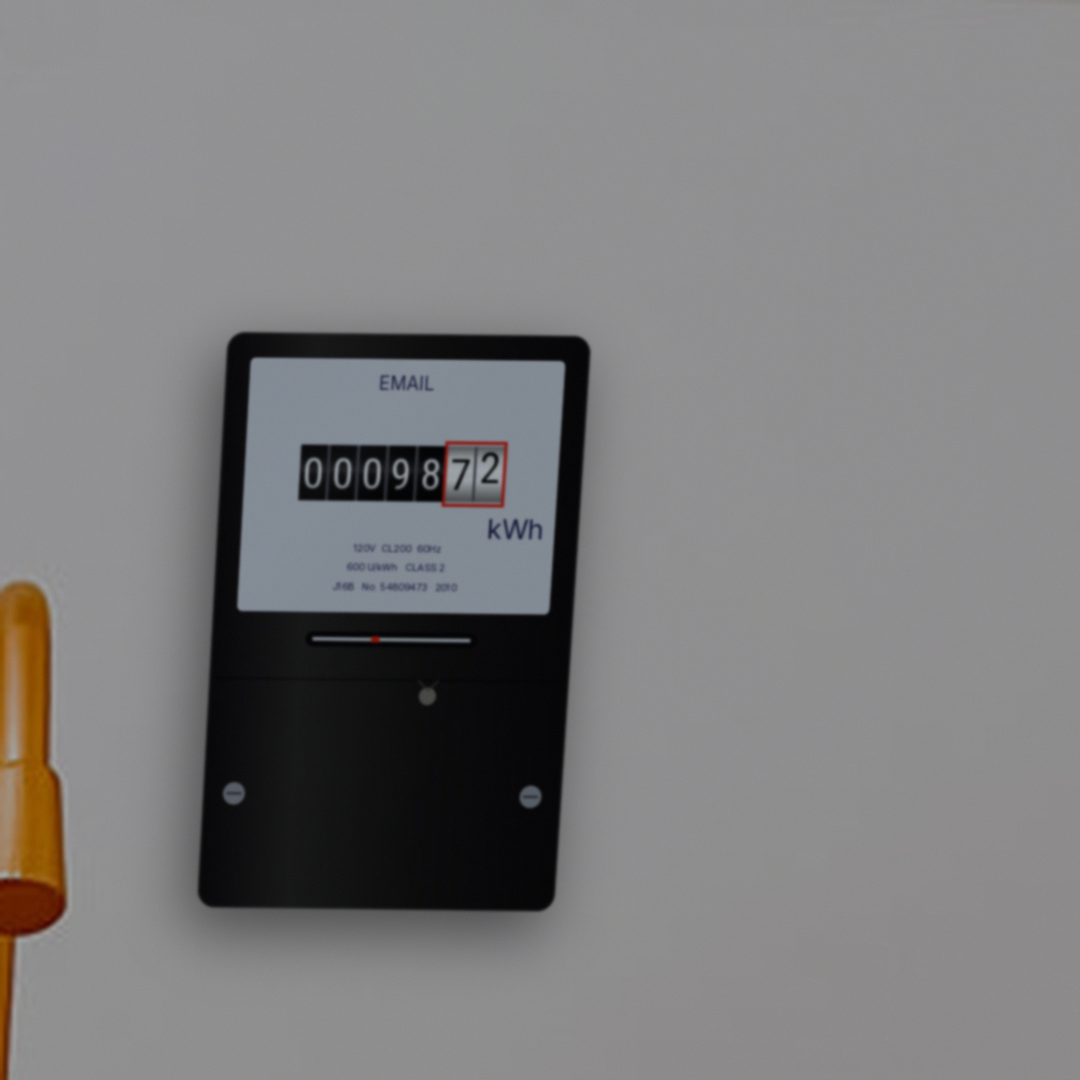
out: 98.72 kWh
